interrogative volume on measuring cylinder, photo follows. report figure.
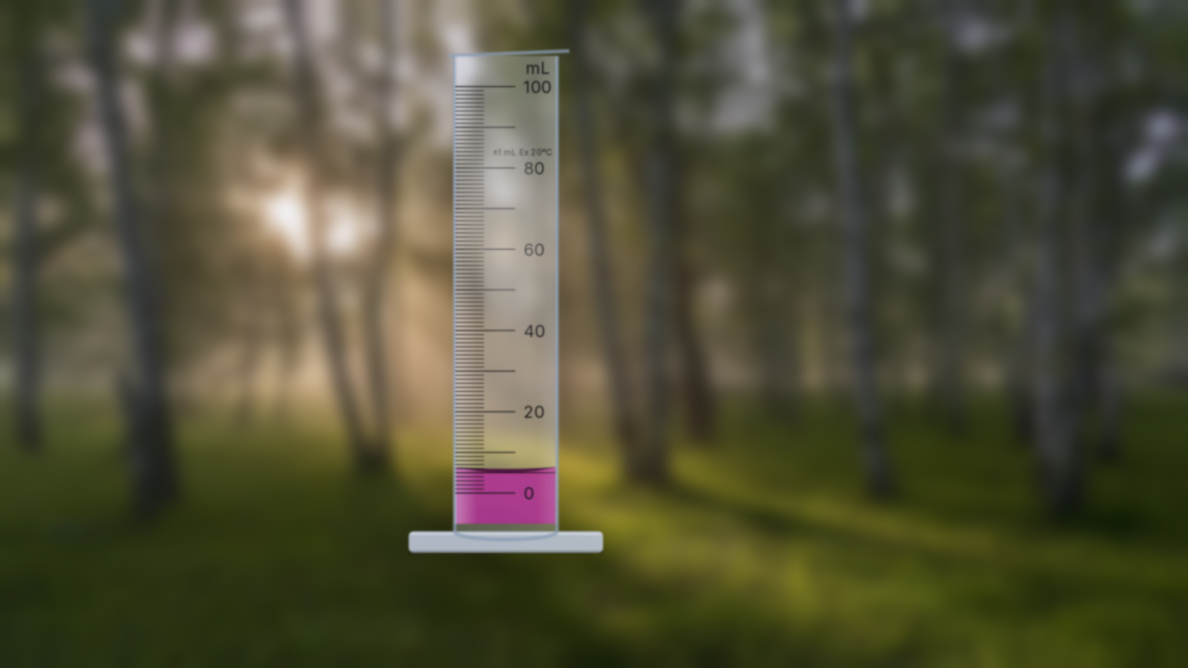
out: 5 mL
